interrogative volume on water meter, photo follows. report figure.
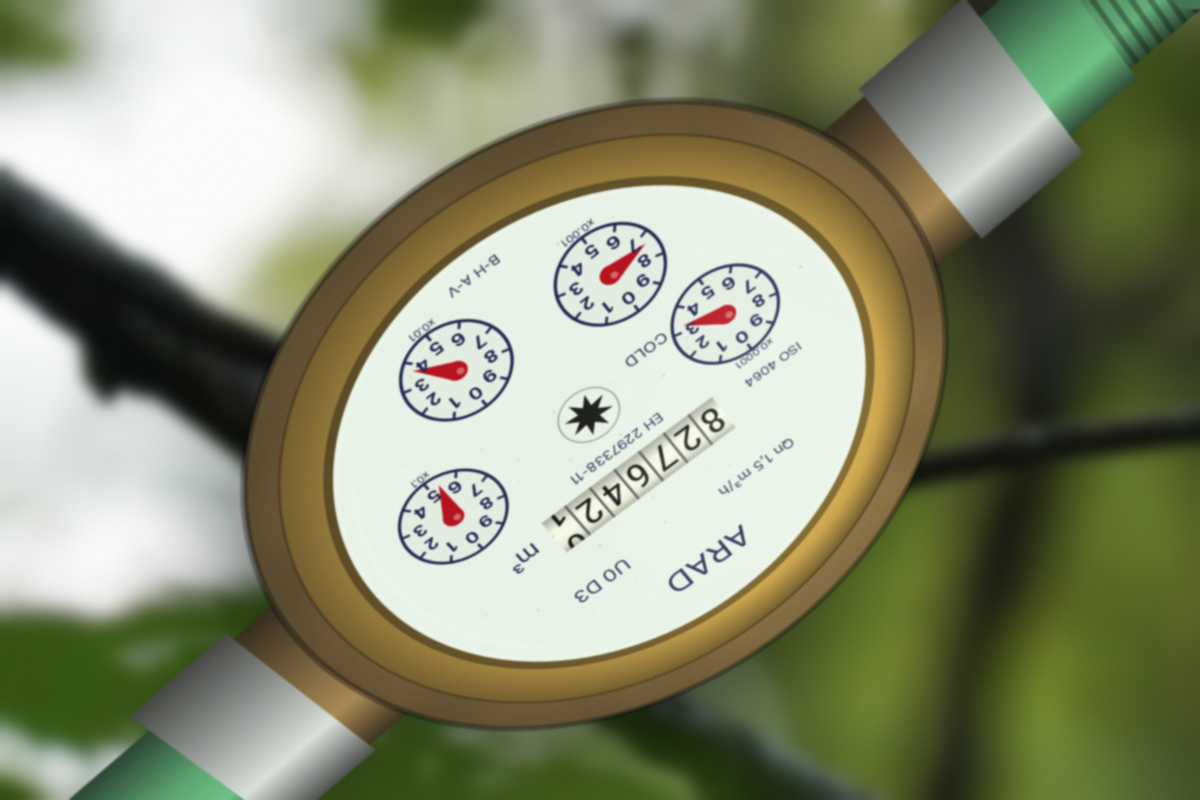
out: 8276420.5373 m³
